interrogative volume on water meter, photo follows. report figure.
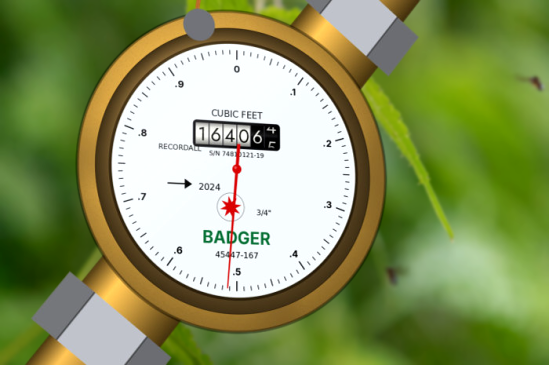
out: 164064.51 ft³
